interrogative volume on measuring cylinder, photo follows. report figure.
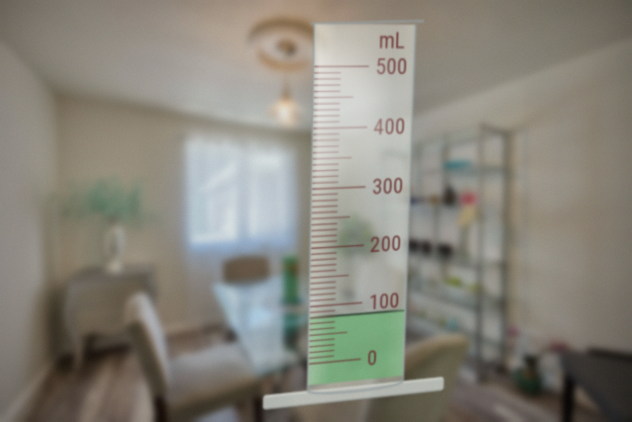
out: 80 mL
